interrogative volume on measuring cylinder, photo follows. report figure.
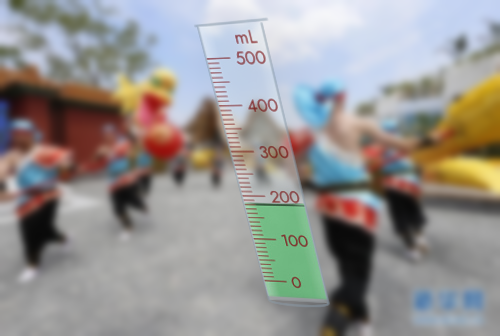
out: 180 mL
